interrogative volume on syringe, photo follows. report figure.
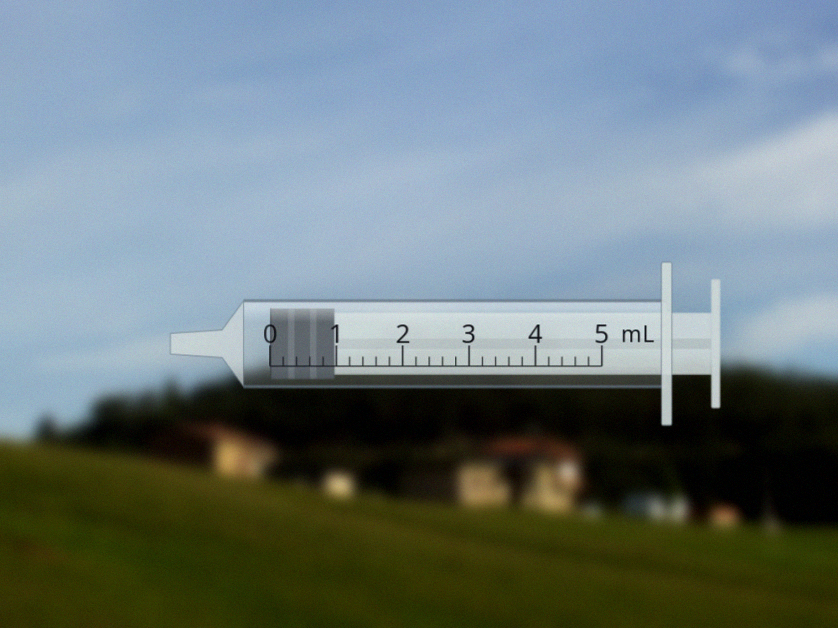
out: 0 mL
